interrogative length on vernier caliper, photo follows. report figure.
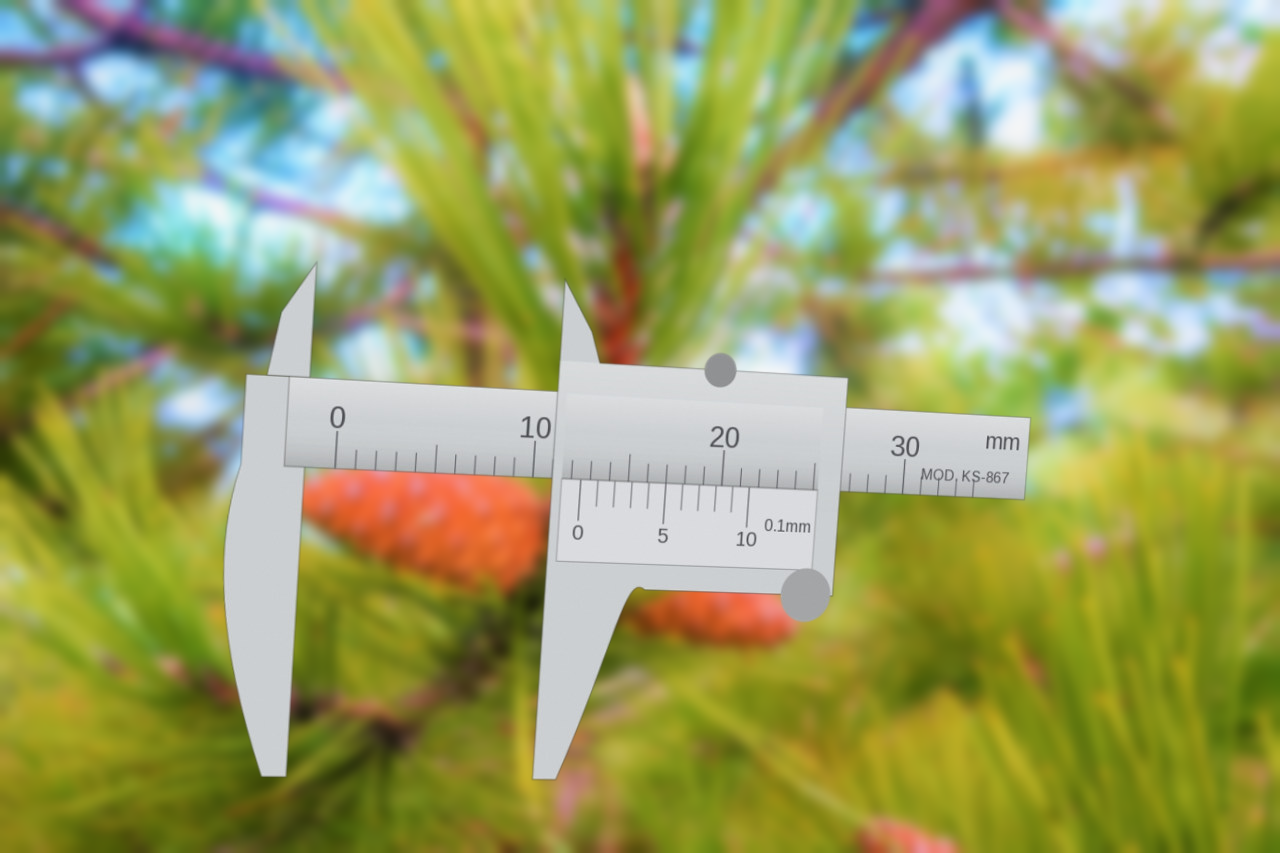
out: 12.5 mm
